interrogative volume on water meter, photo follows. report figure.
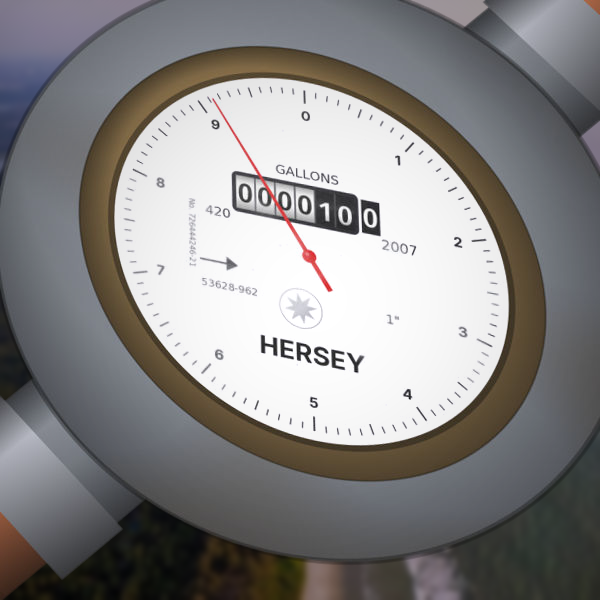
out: 99.1 gal
